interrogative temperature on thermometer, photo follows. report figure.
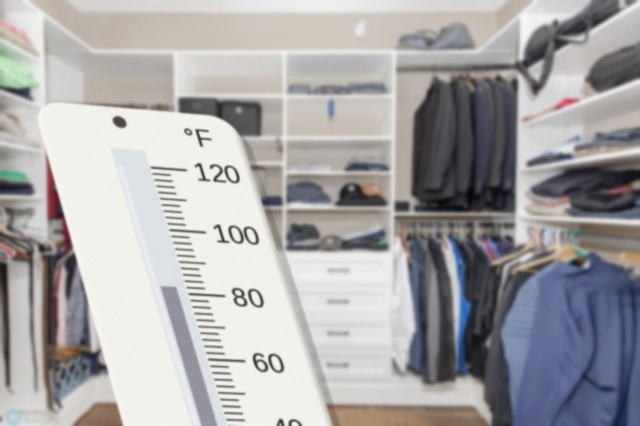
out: 82 °F
